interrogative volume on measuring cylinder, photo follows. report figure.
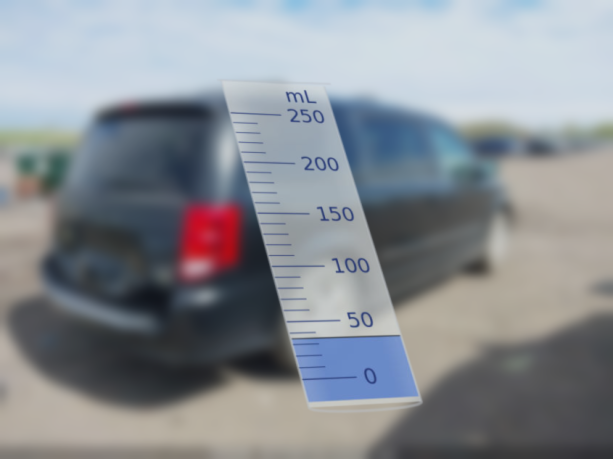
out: 35 mL
